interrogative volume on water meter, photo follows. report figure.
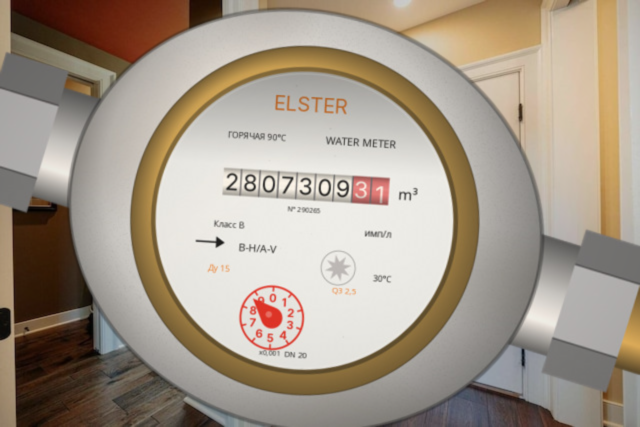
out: 2807309.308 m³
